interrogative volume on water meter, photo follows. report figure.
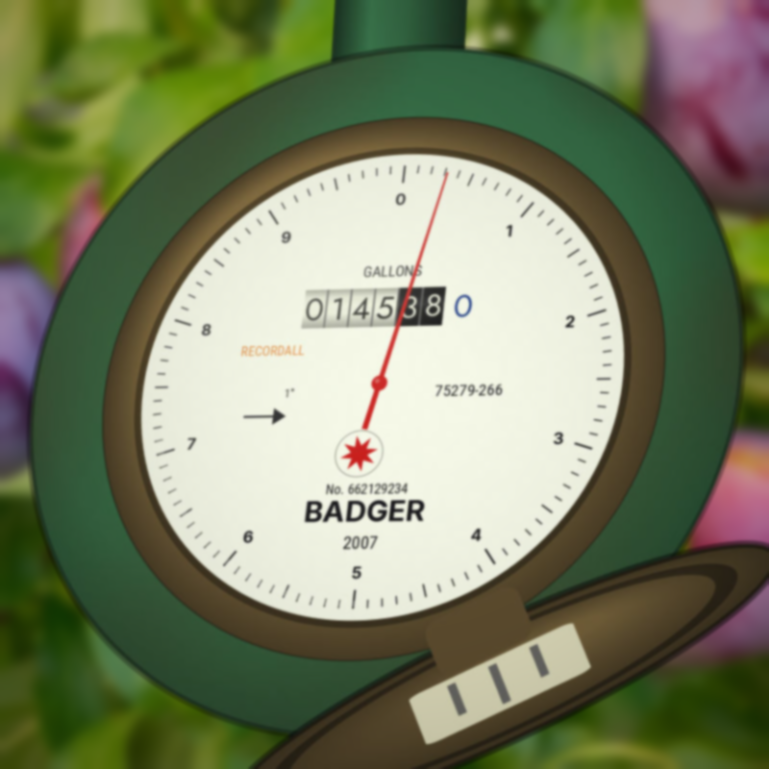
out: 145380.3 gal
